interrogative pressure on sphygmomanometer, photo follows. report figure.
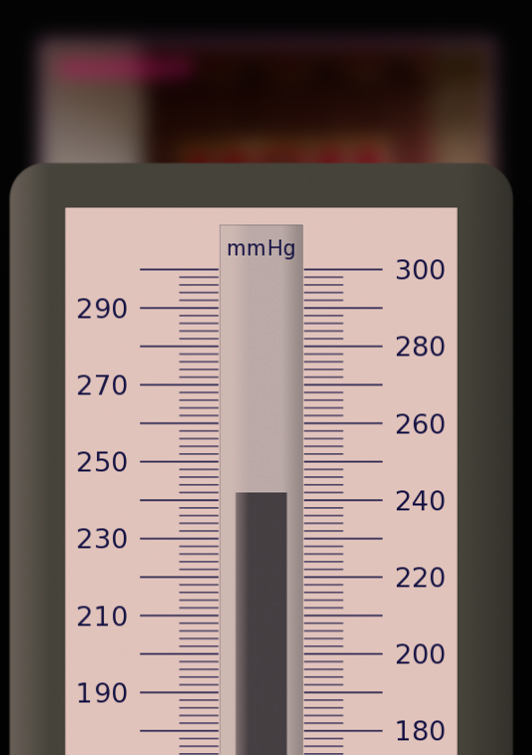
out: 242 mmHg
